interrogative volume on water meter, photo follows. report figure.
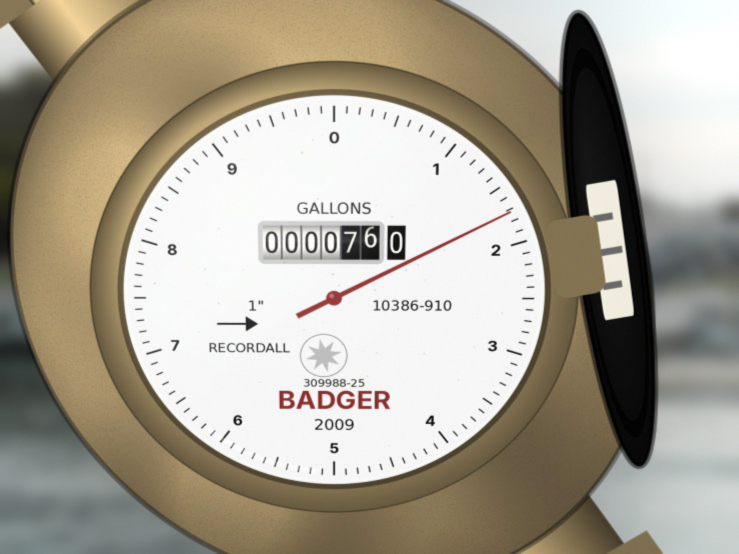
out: 761.7 gal
